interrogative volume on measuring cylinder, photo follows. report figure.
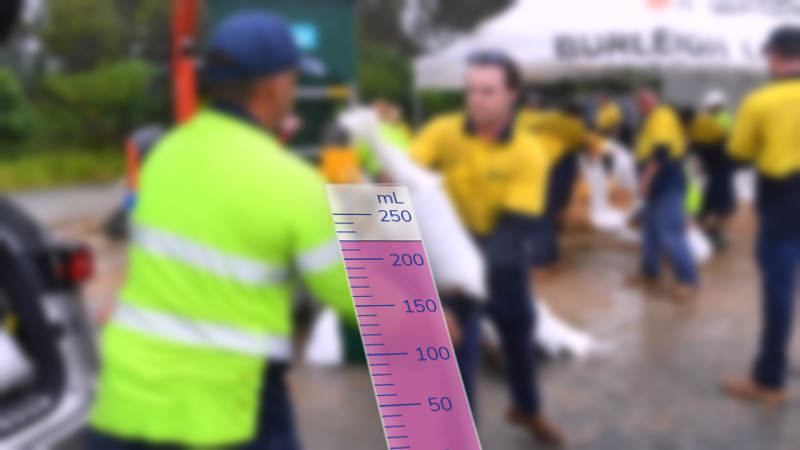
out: 220 mL
